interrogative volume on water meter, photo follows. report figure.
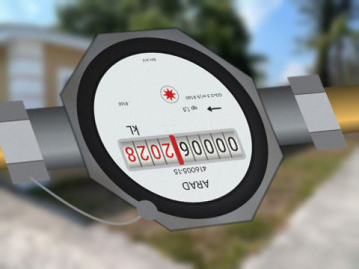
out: 6.2028 kL
